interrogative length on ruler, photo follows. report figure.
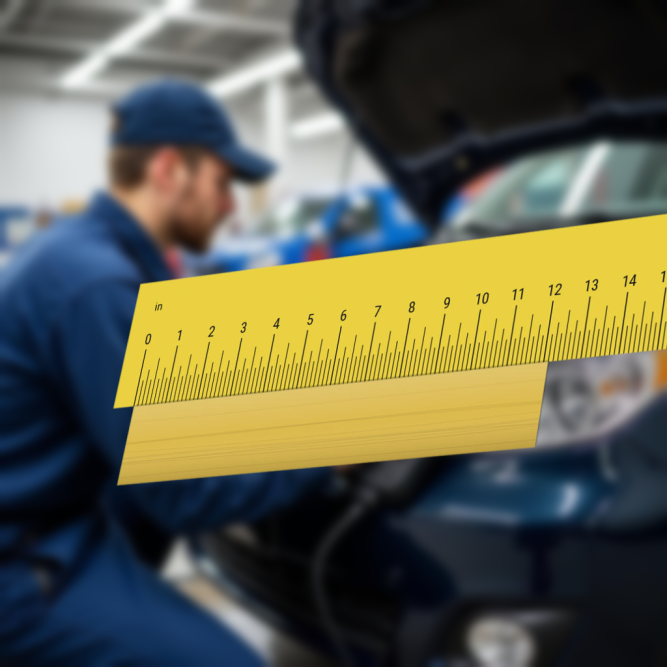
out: 12.125 in
